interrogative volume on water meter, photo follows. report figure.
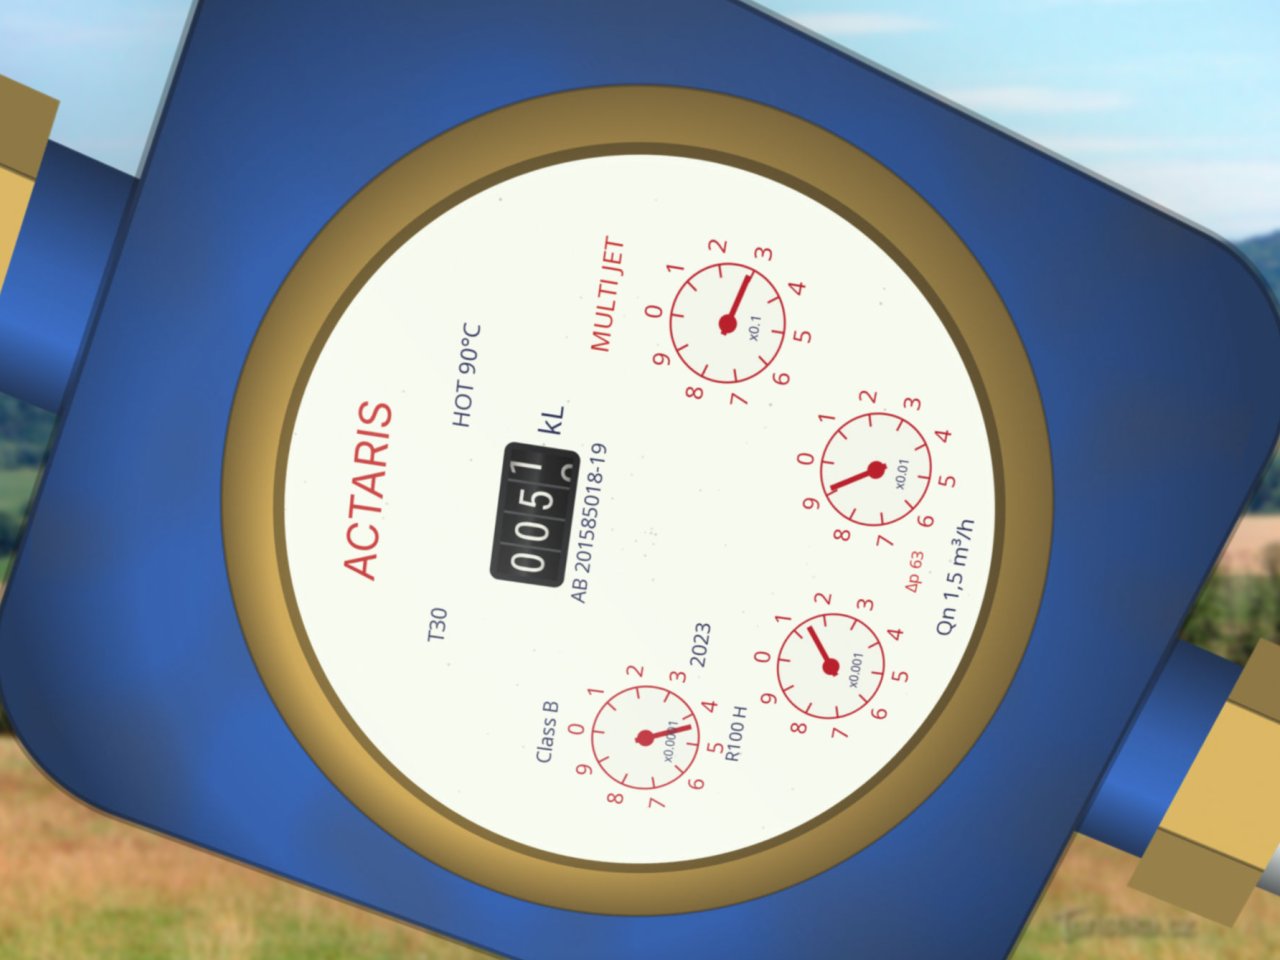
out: 51.2914 kL
